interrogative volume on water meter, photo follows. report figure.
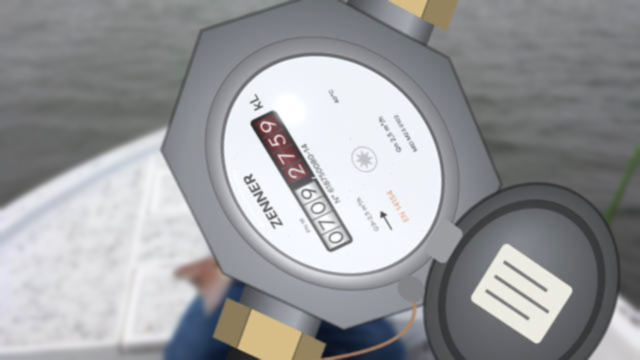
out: 709.2759 kL
